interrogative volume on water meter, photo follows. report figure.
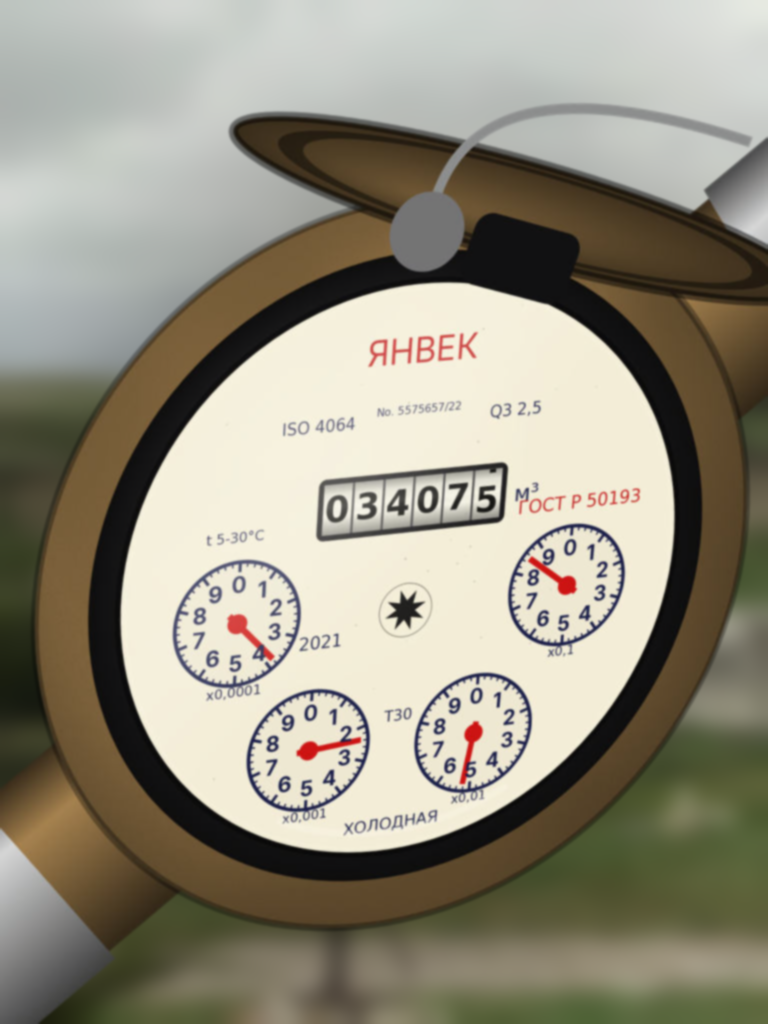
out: 34074.8523 m³
